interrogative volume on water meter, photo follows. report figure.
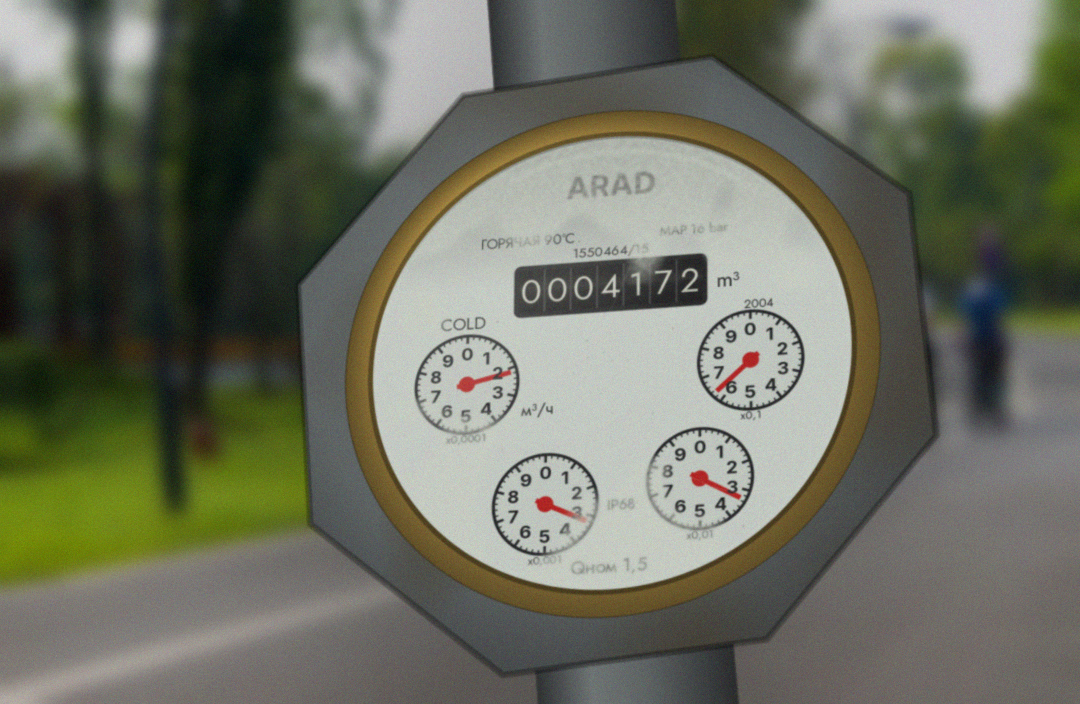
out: 4172.6332 m³
